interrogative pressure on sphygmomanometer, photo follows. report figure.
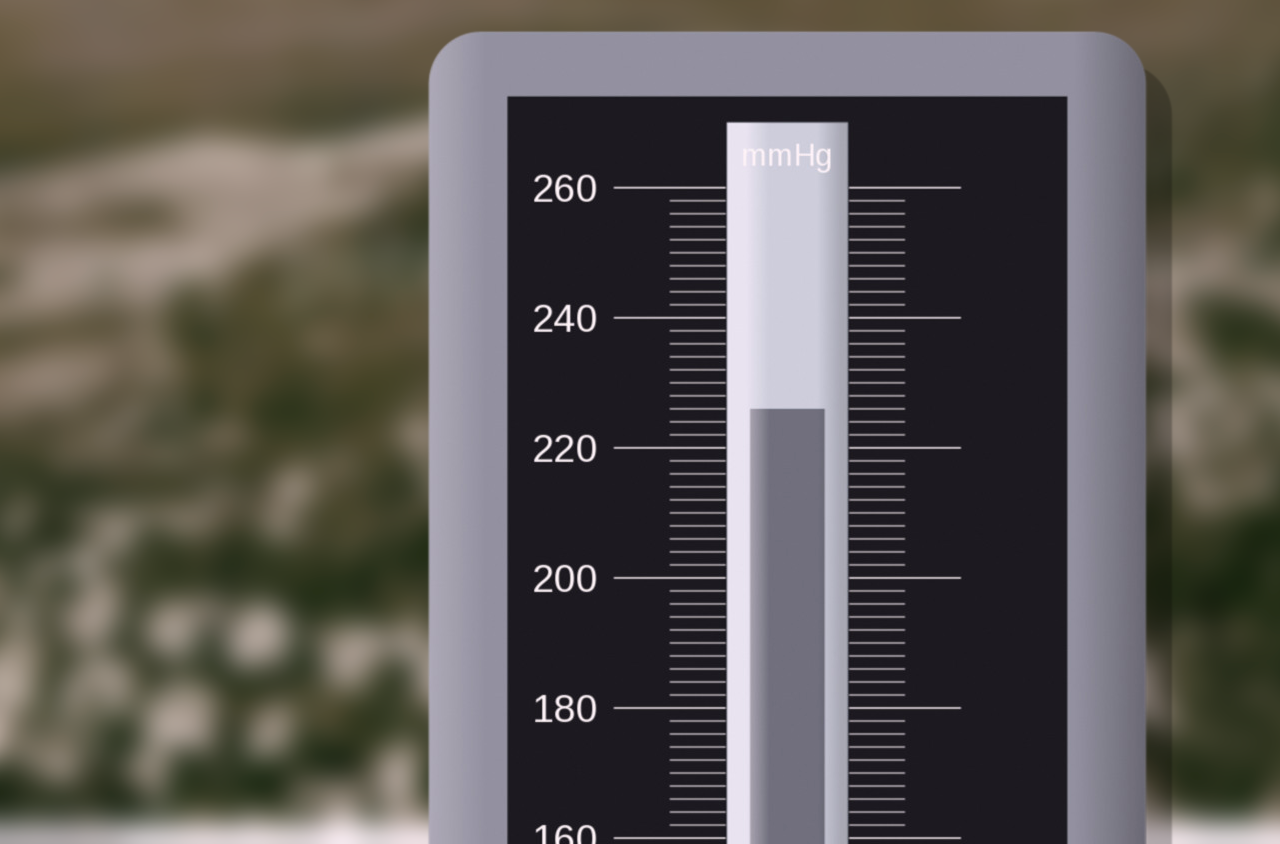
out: 226 mmHg
